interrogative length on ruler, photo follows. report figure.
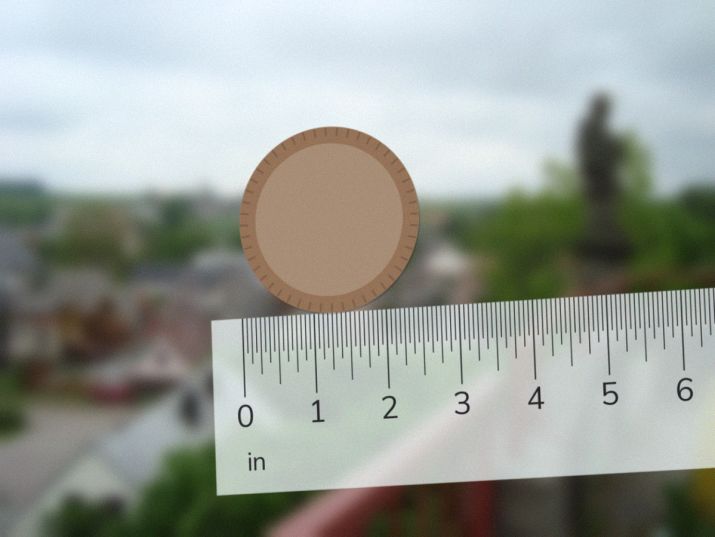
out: 2.5 in
